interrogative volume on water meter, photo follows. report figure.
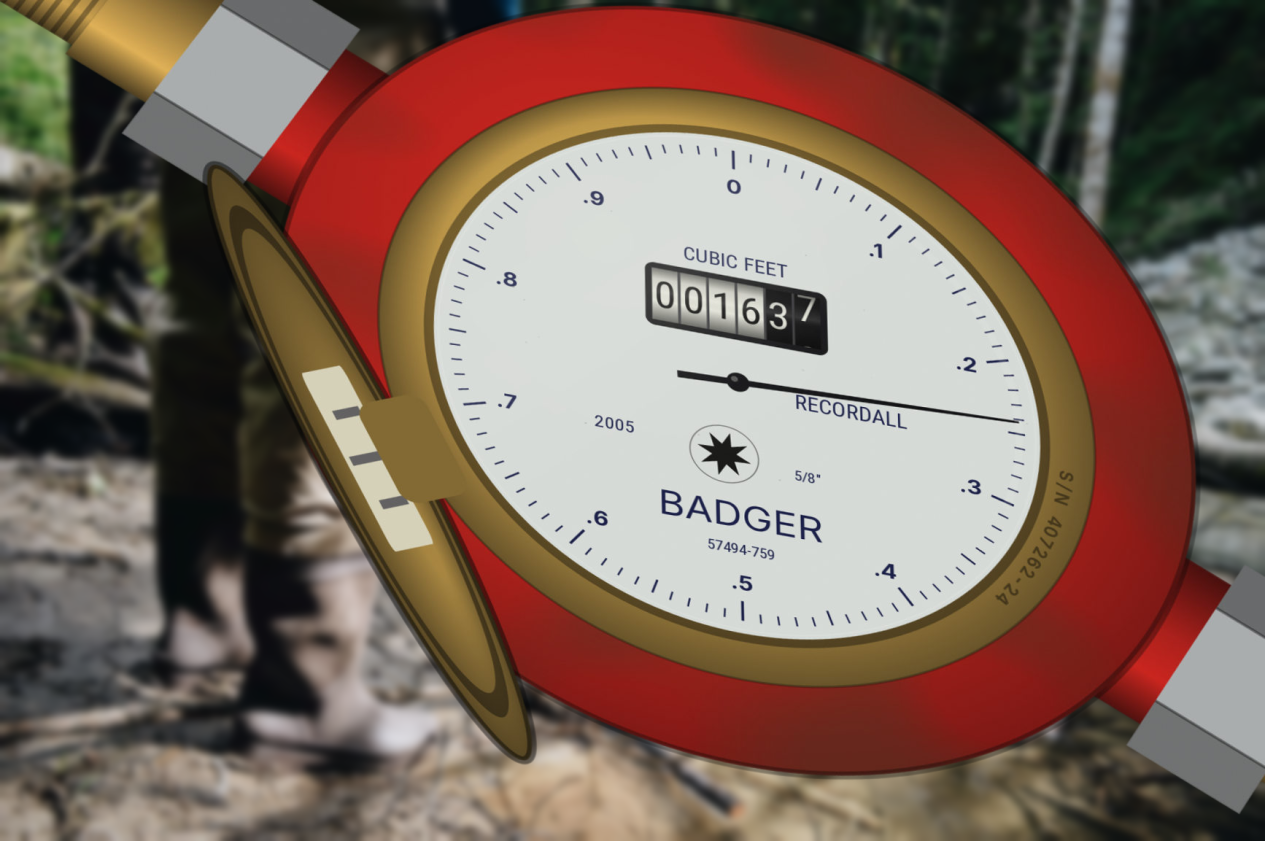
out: 1637.24 ft³
